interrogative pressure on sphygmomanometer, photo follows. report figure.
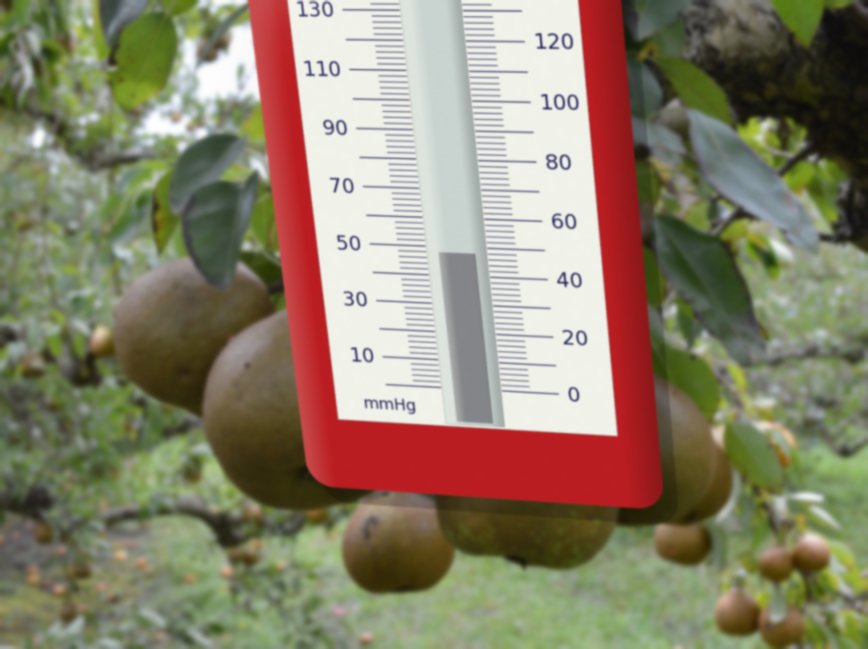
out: 48 mmHg
